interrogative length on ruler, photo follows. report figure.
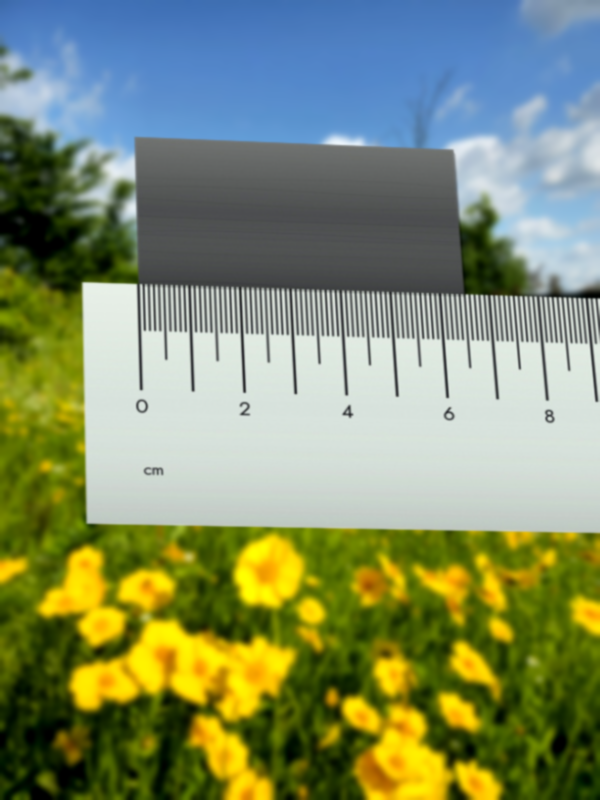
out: 6.5 cm
